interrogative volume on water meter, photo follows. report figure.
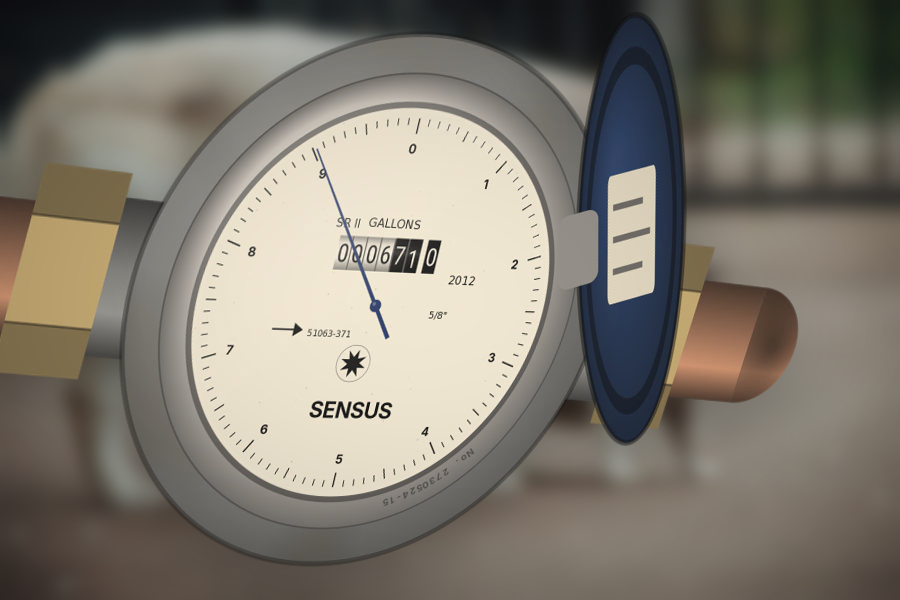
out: 6709.0 gal
